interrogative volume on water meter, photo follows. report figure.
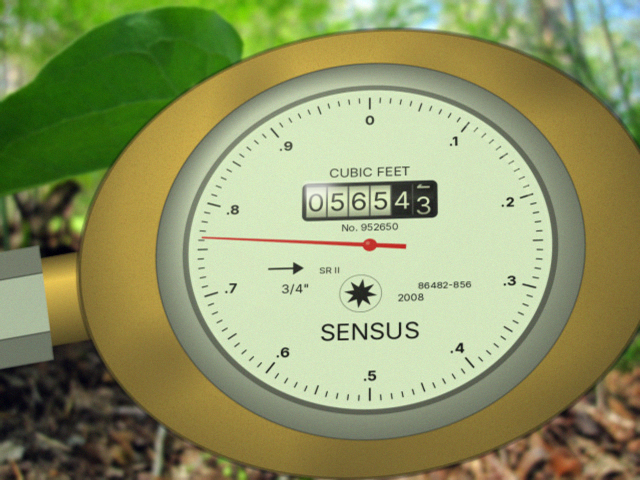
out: 56542.76 ft³
